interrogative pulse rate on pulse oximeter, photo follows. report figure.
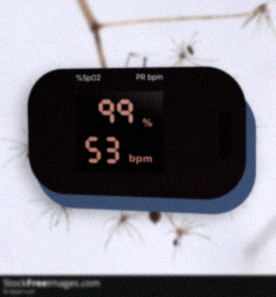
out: 53 bpm
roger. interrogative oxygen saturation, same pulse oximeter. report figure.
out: 99 %
